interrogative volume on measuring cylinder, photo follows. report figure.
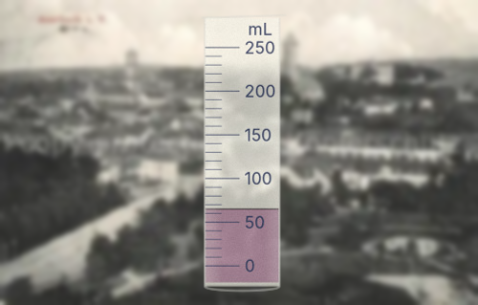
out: 65 mL
